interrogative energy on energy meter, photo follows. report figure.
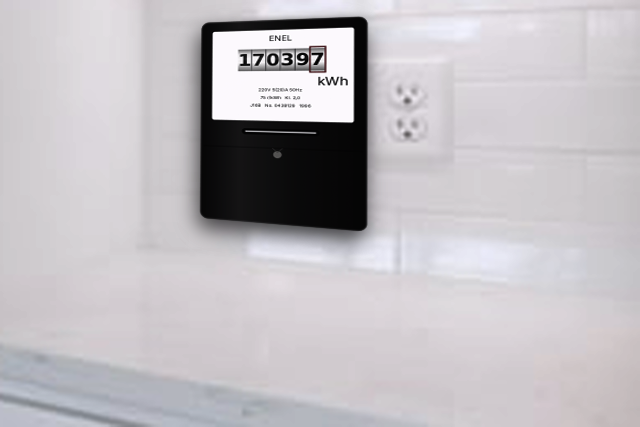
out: 17039.7 kWh
